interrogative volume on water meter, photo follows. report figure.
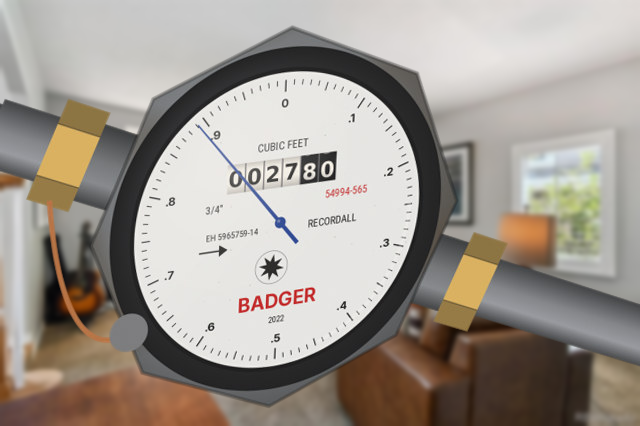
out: 2779.89 ft³
